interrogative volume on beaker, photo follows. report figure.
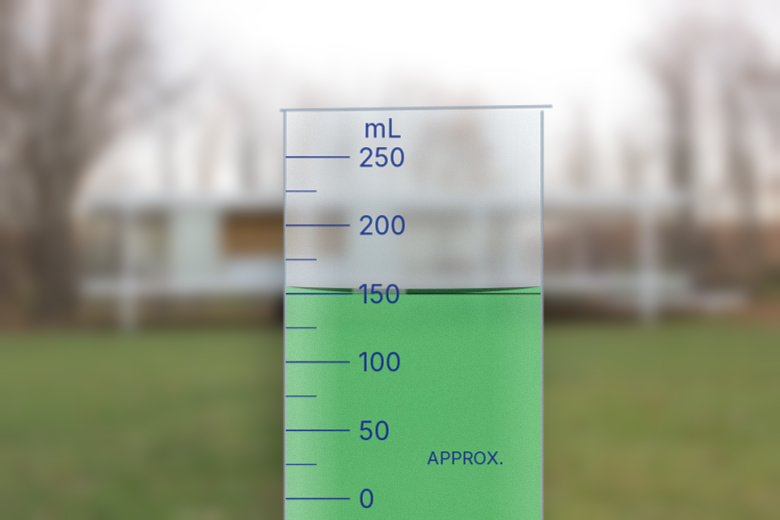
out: 150 mL
